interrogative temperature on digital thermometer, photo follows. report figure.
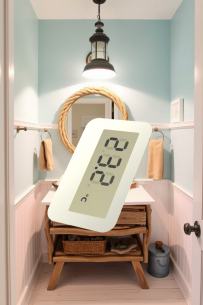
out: 23.2 °C
